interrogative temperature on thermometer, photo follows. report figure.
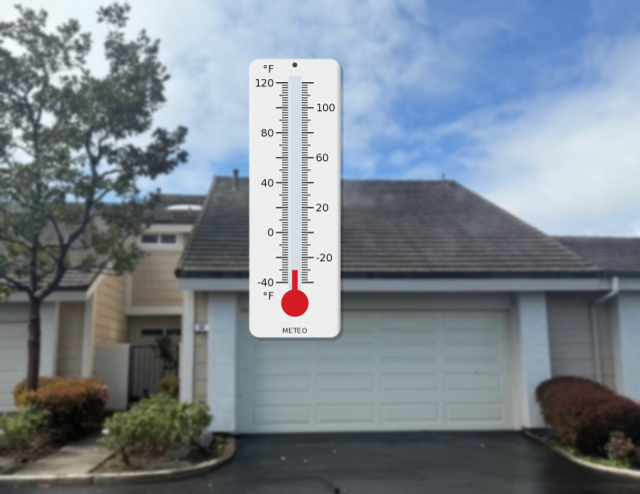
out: -30 °F
